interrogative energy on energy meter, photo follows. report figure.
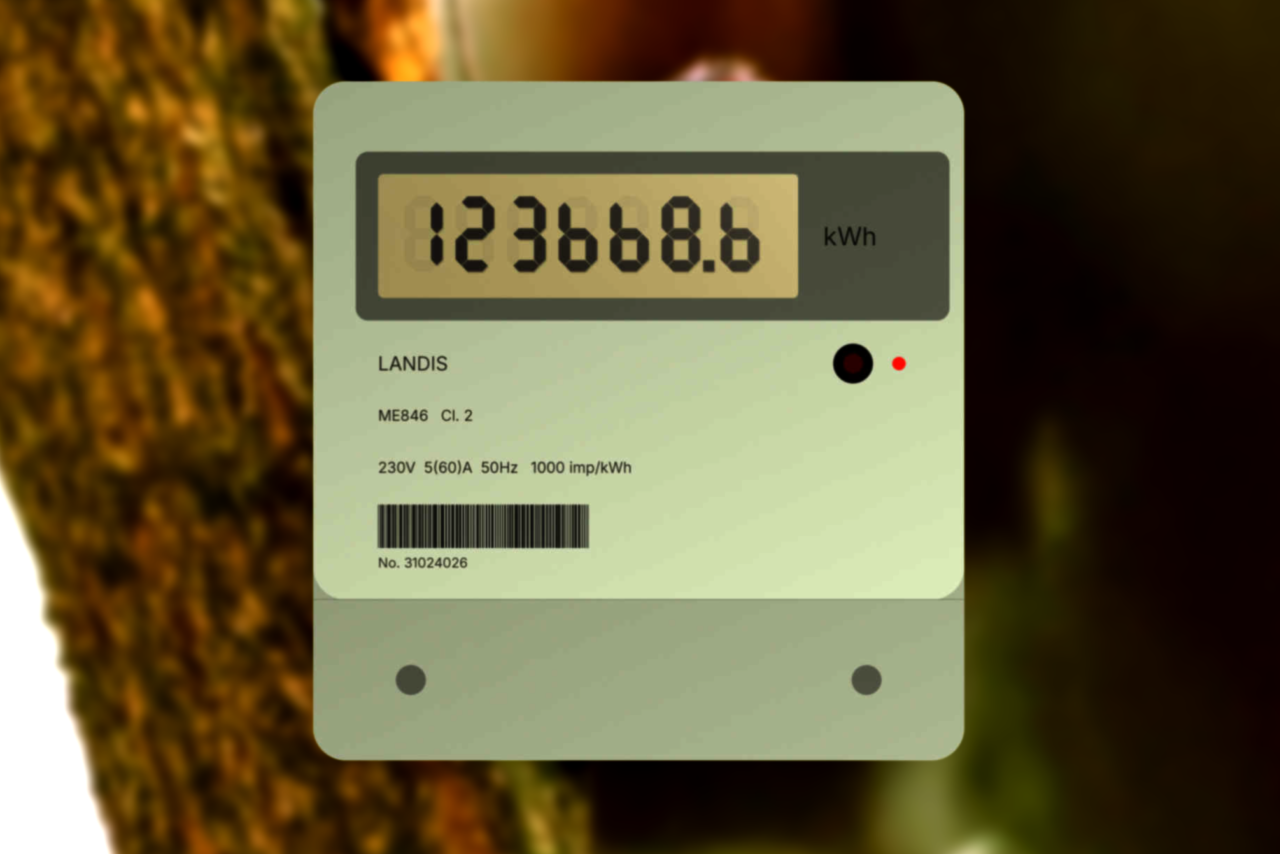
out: 123668.6 kWh
